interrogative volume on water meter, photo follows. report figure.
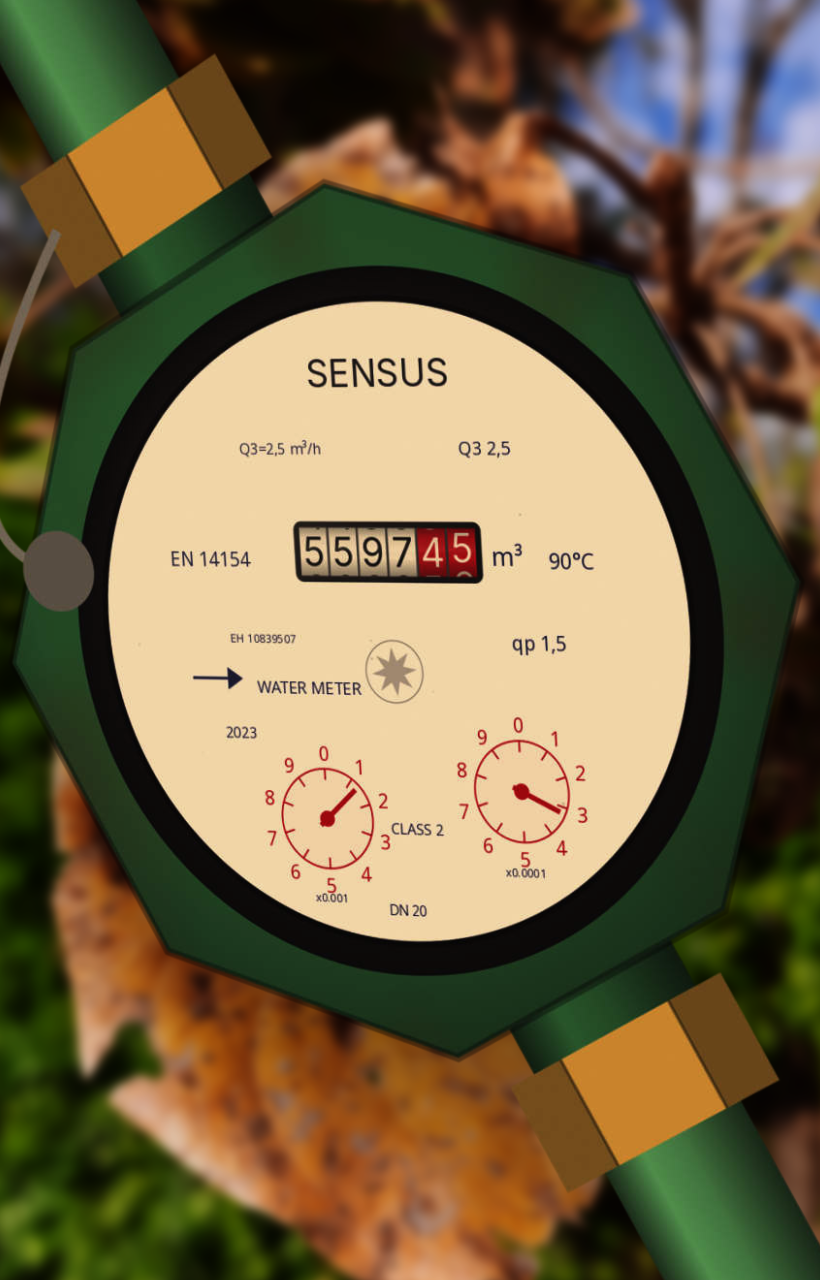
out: 5597.4513 m³
